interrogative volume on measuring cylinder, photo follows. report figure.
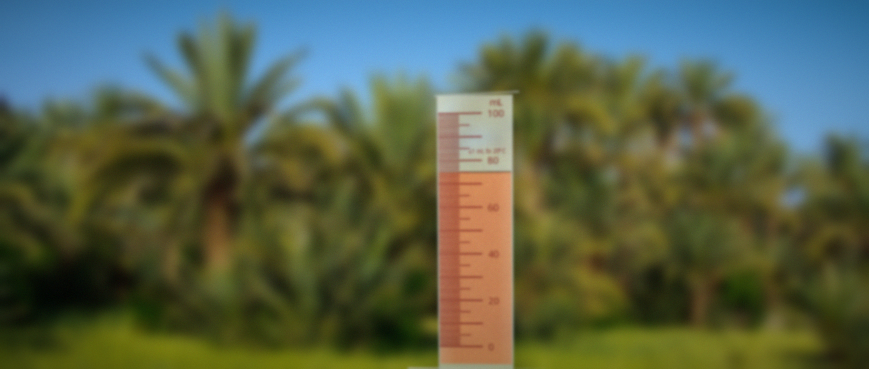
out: 75 mL
